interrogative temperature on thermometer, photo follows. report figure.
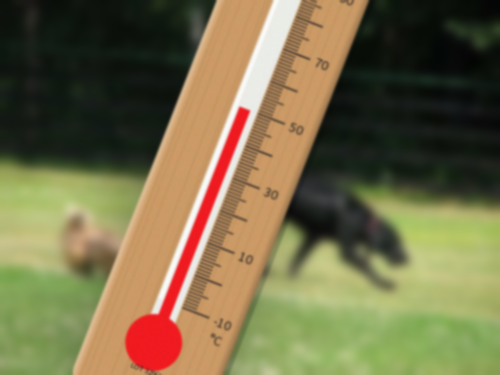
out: 50 °C
